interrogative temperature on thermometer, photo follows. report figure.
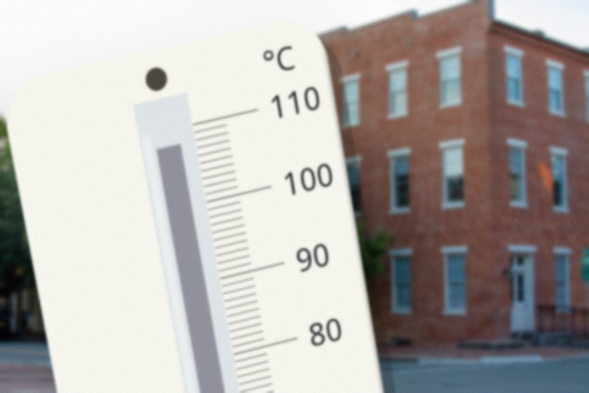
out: 108 °C
